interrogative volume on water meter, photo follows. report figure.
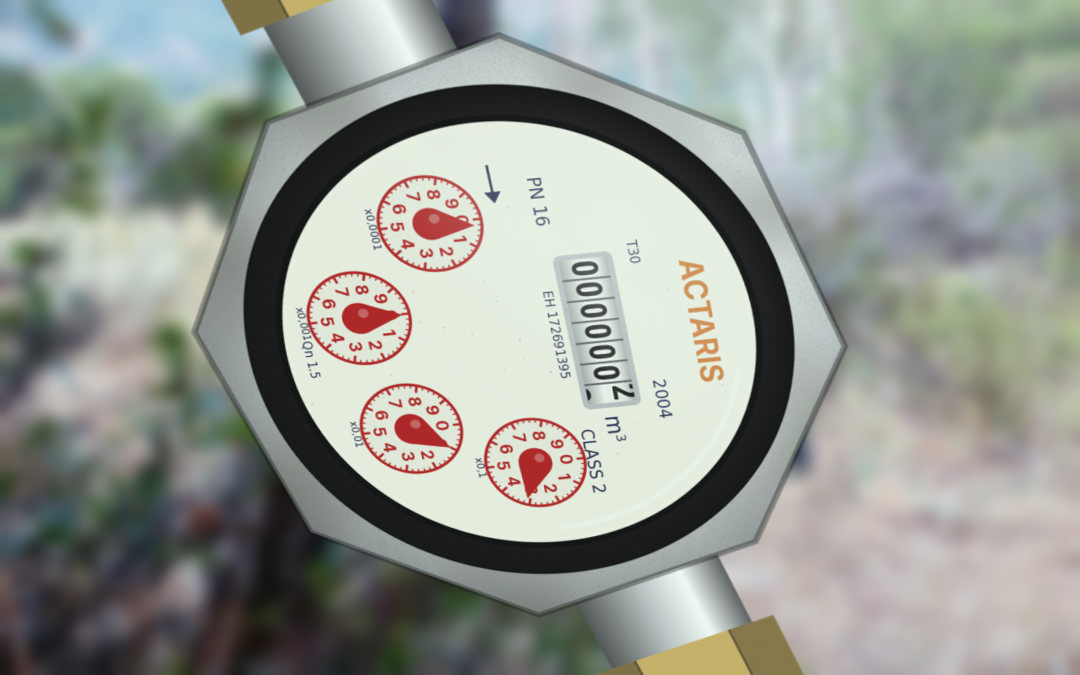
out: 2.3100 m³
